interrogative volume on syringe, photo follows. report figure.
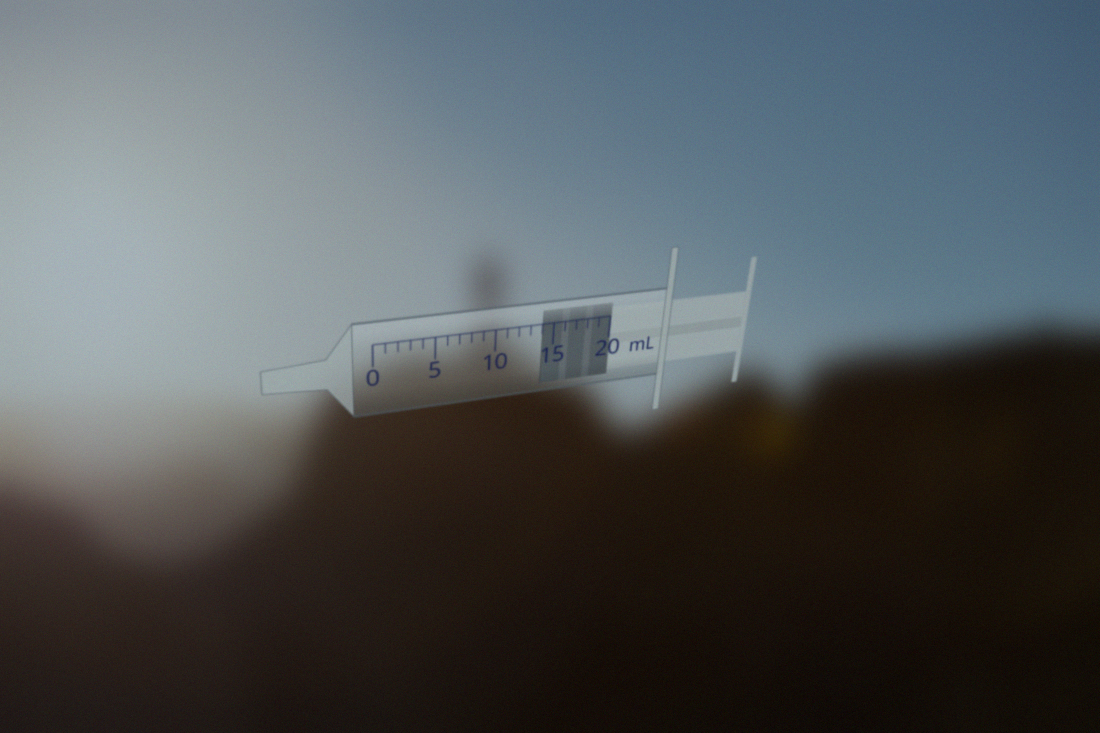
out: 14 mL
